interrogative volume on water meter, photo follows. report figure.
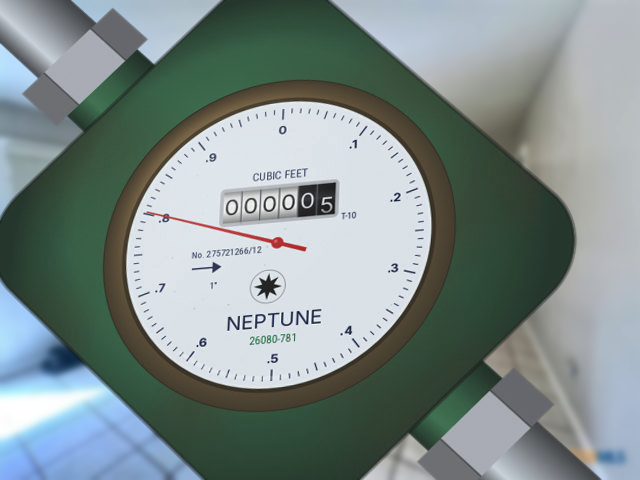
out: 4.80 ft³
